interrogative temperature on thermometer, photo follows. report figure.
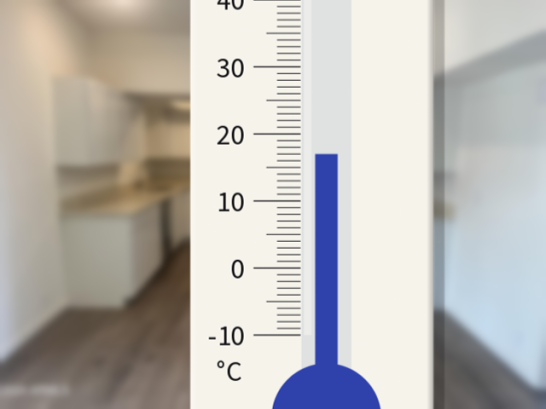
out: 17 °C
